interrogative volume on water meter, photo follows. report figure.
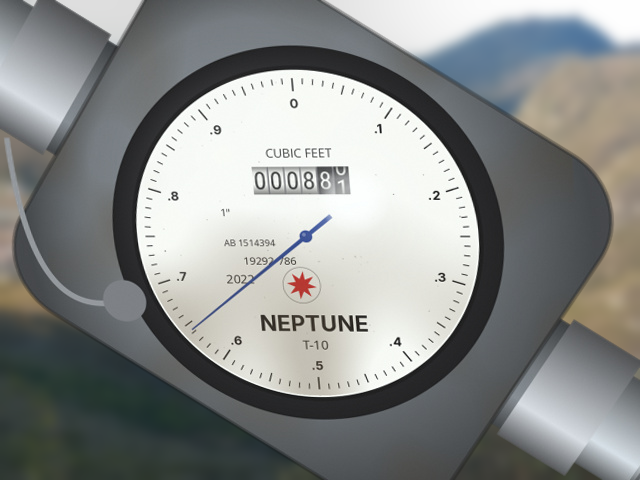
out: 880.64 ft³
